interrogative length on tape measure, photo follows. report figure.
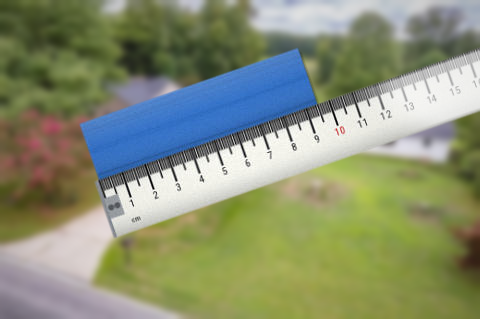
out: 9.5 cm
